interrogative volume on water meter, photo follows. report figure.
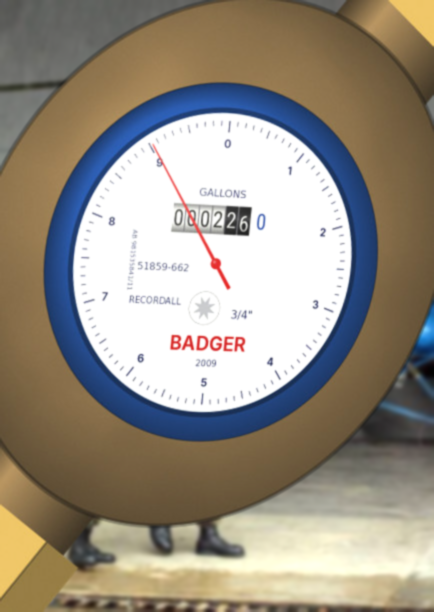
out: 2259.0 gal
